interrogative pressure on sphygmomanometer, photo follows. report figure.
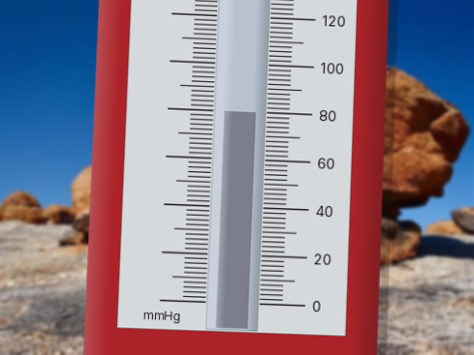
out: 80 mmHg
